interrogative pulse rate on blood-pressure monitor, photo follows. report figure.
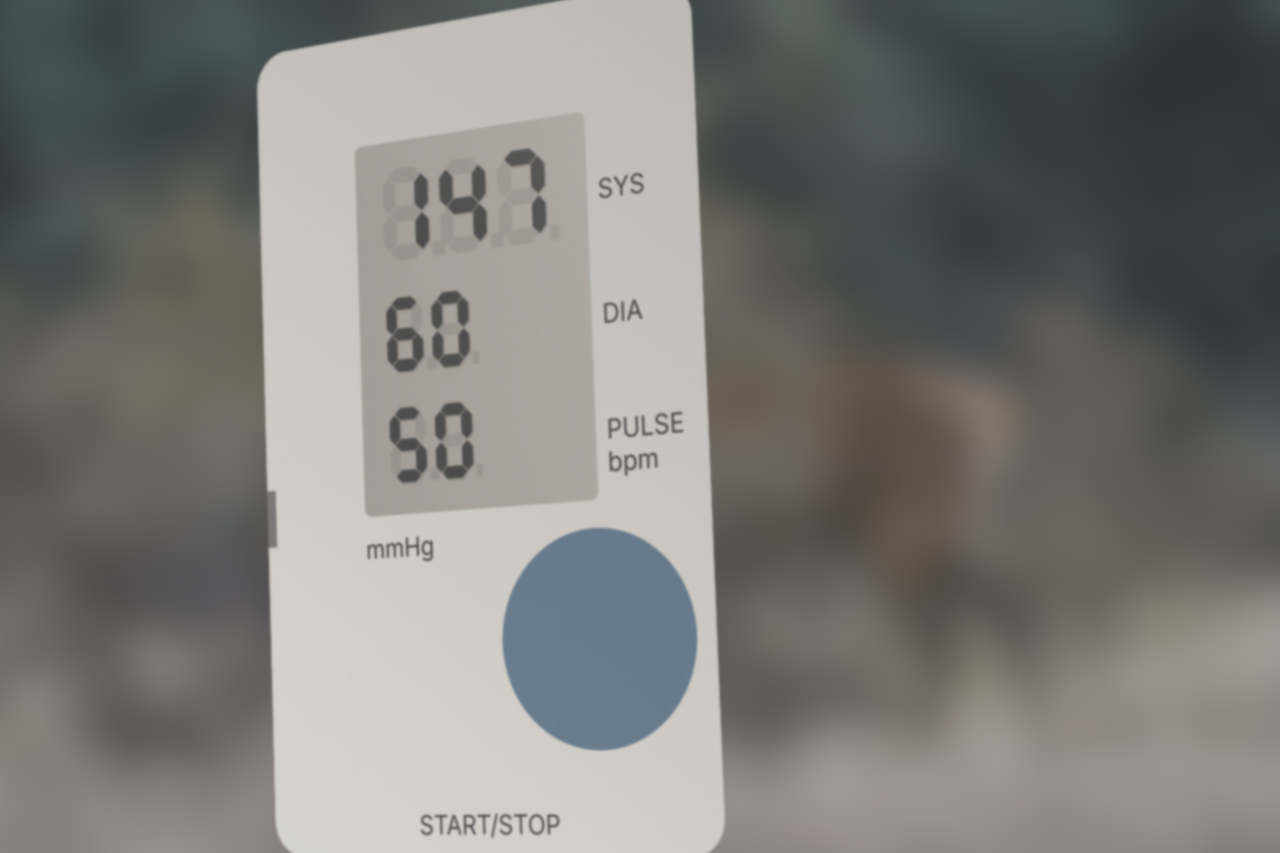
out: 50 bpm
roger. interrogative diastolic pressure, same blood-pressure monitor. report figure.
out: 60 mmHg
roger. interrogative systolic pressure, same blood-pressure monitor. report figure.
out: 147 mmHg
